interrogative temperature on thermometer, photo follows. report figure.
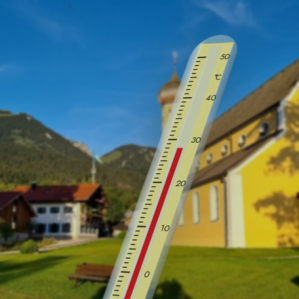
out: 28 °C
